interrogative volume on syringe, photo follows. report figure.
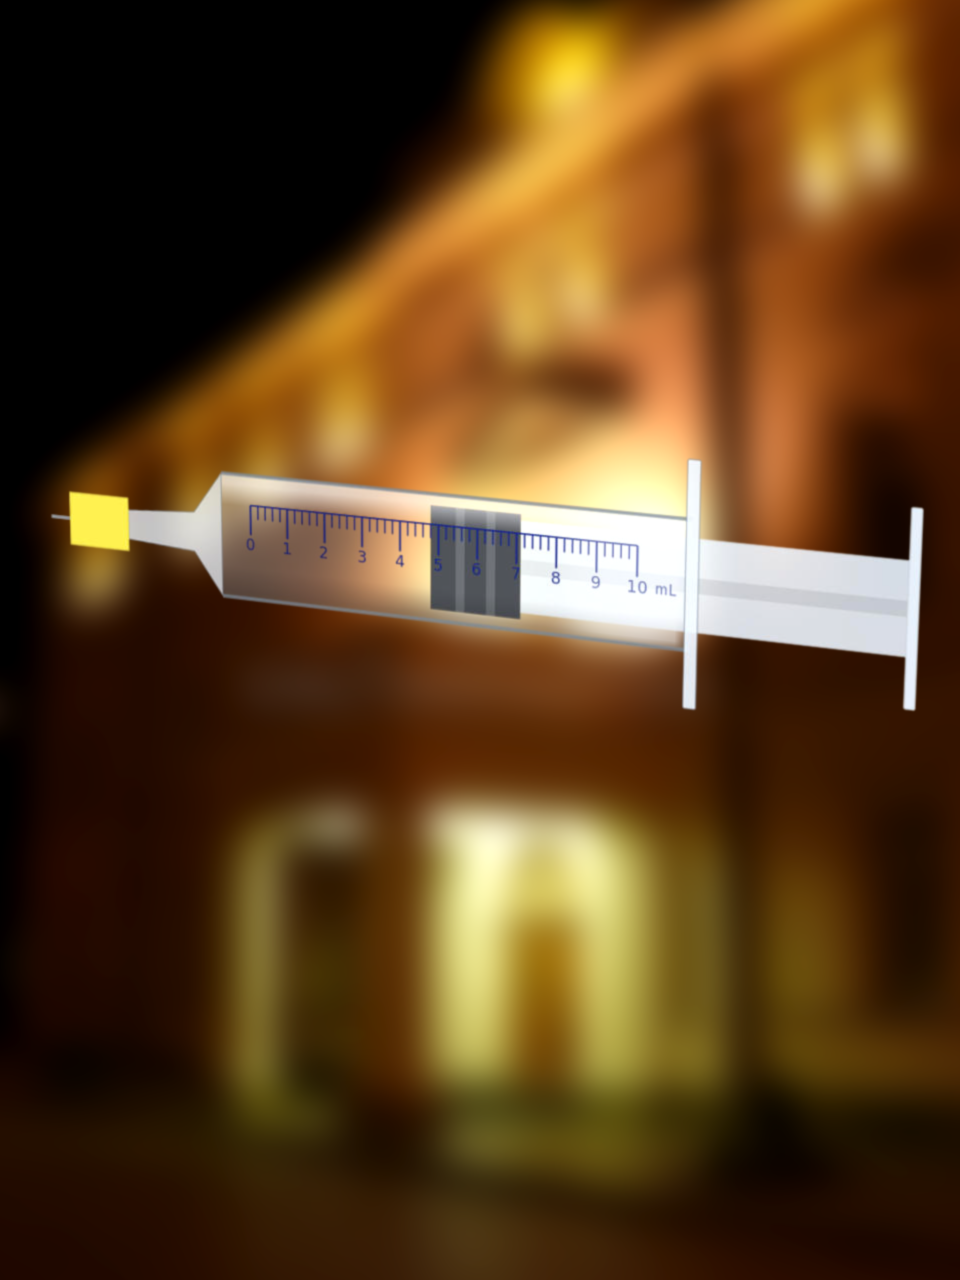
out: 4.8 mL
